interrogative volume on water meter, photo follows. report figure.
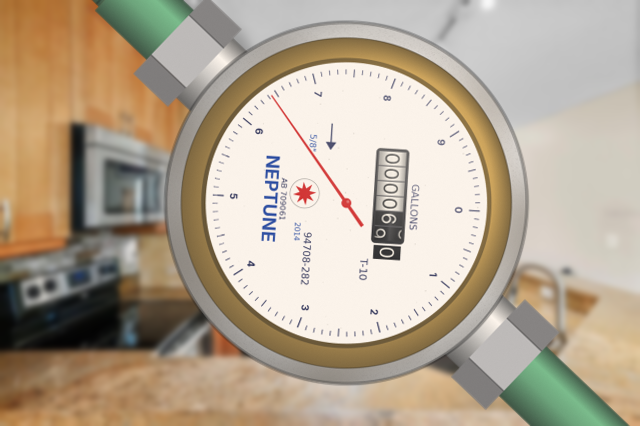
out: 686.4 gal
